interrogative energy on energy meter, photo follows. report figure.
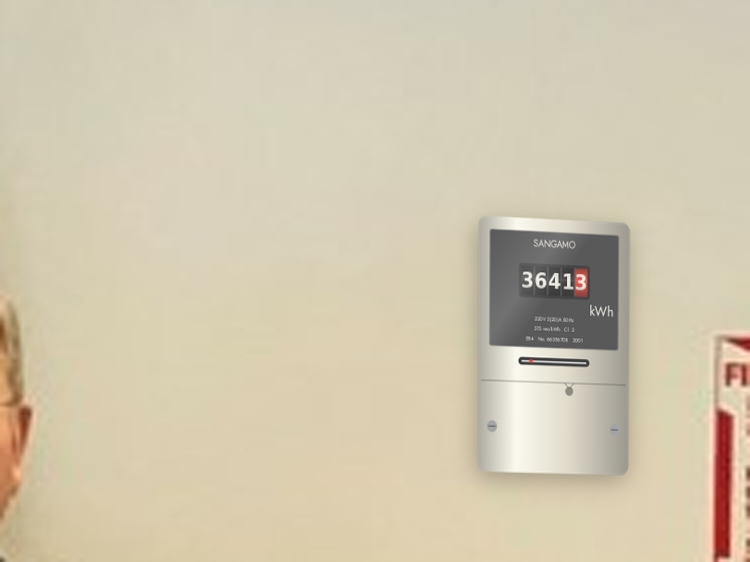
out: 3641.3 kWh
